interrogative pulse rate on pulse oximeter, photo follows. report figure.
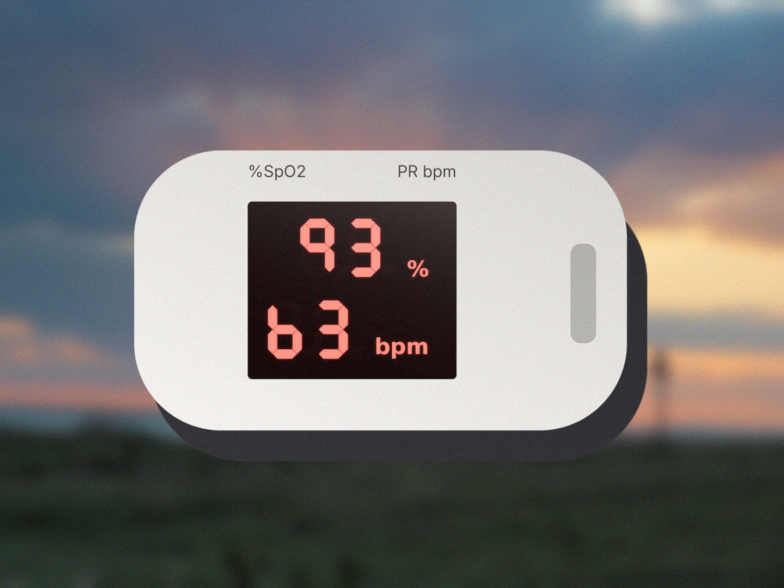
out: 63 bpm
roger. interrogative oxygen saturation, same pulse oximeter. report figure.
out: 93 %
